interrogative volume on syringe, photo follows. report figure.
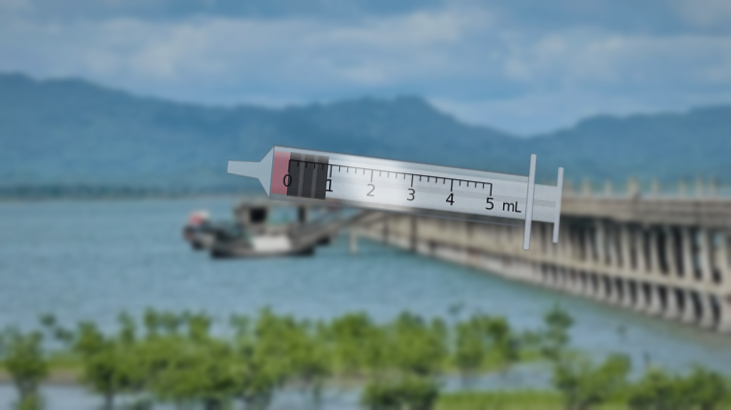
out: 0 mL
